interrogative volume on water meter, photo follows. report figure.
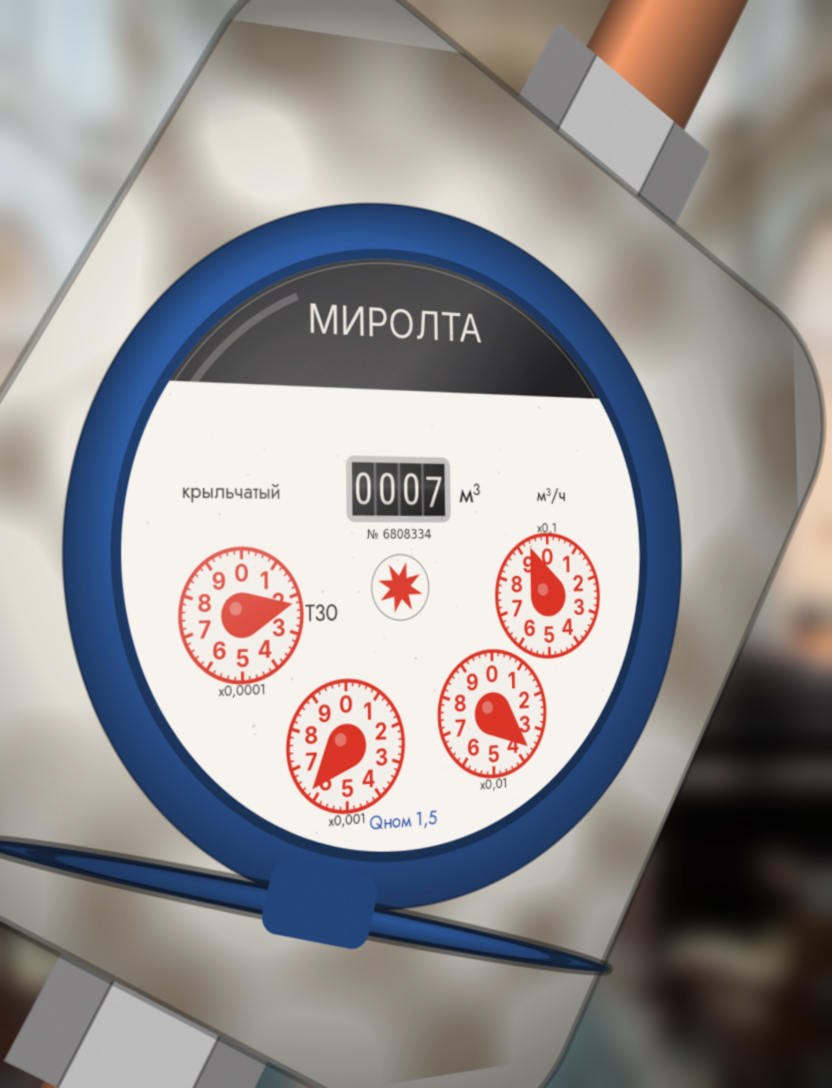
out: 6.9362 m³
